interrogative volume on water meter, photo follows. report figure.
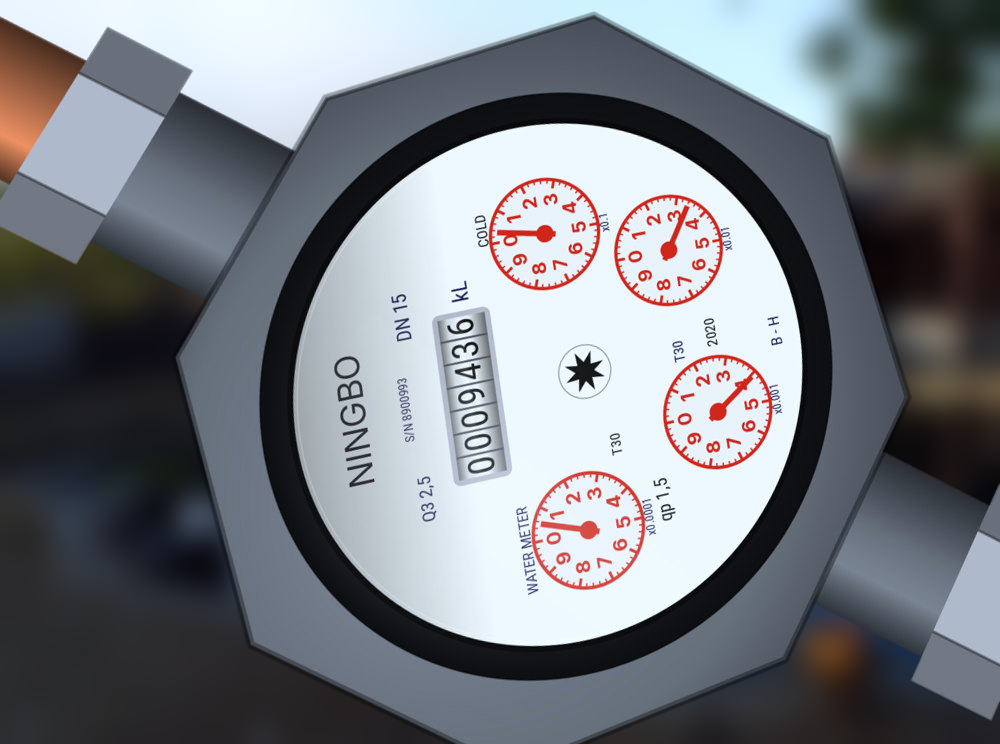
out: 9436.0340 kL
